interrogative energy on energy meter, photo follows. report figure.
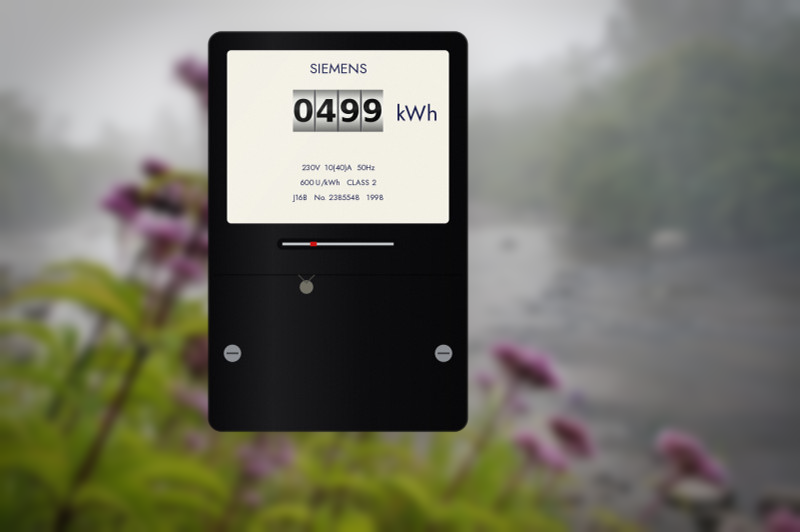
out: 499 kWh
